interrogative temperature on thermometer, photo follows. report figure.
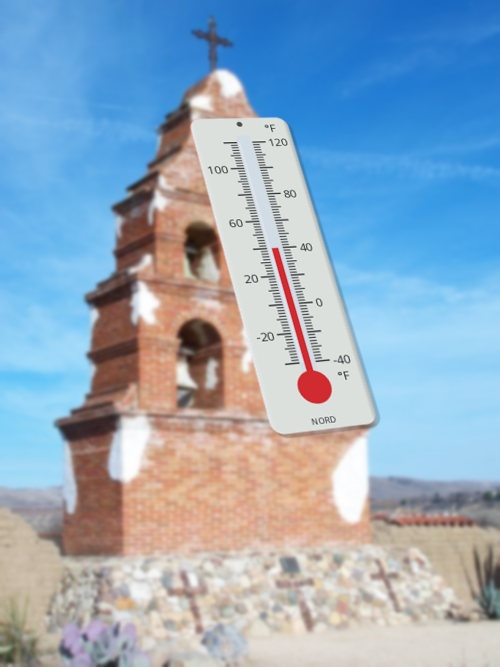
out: 40 °F
